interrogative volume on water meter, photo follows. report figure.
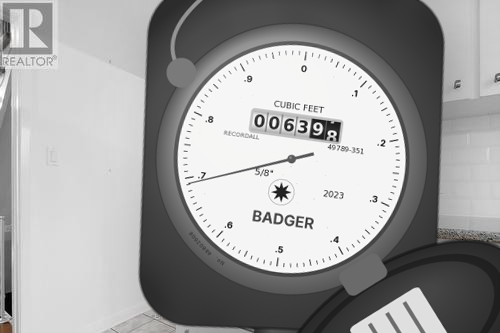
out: 6397.69 ft³
